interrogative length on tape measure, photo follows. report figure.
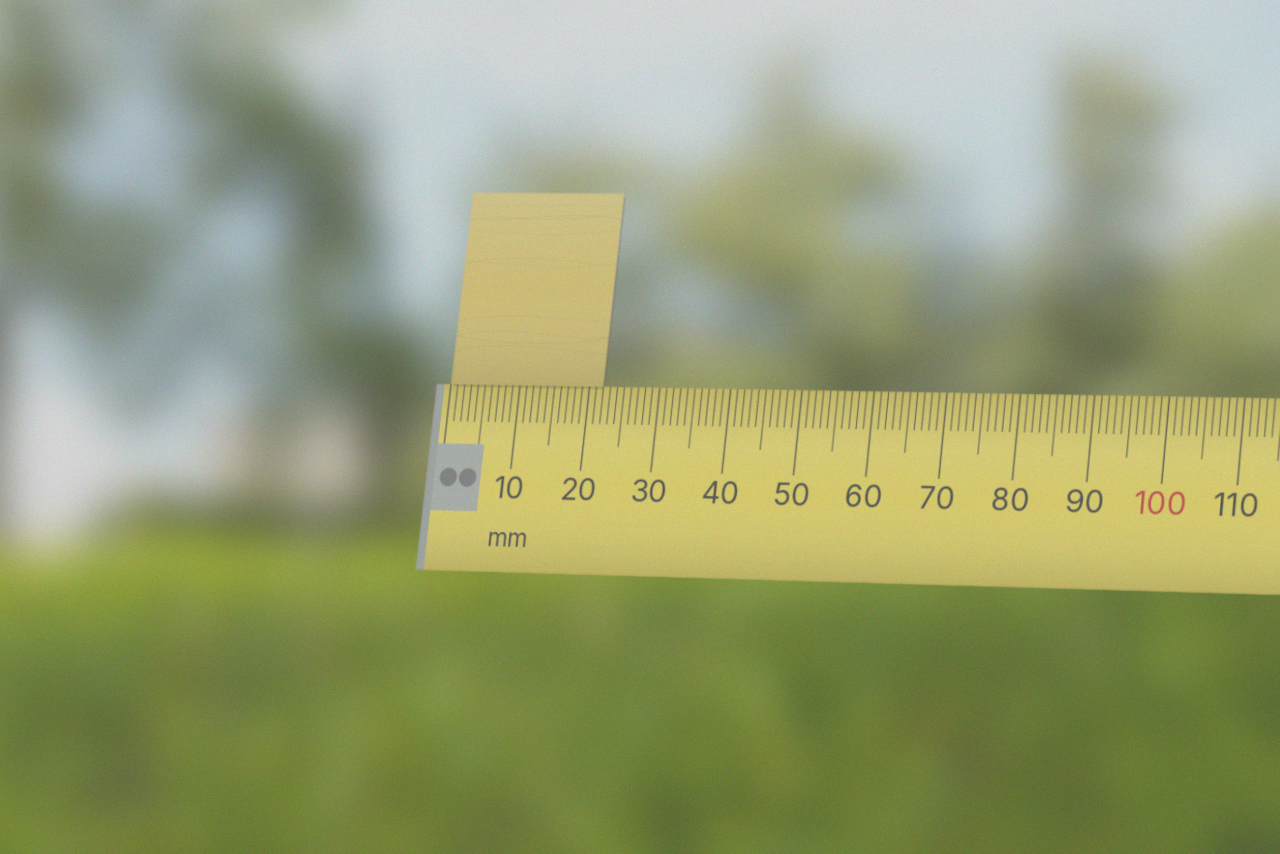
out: 22 mm
